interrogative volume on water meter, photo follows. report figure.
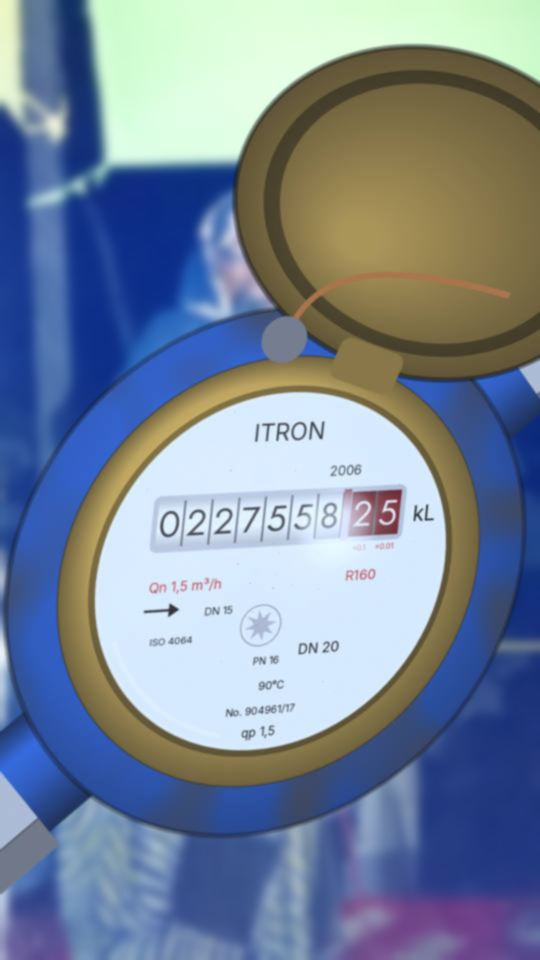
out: 227558.25 kL
